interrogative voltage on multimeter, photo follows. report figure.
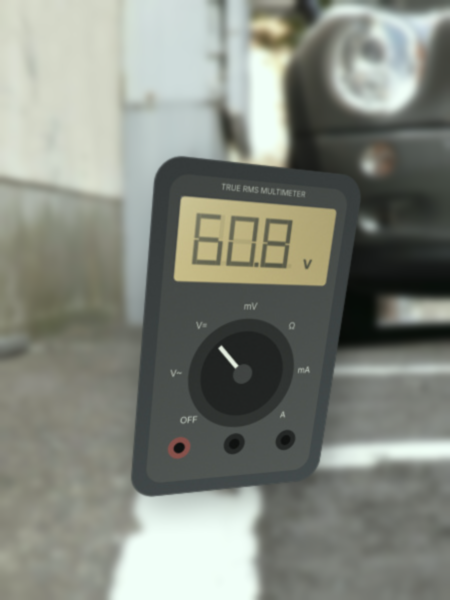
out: 60.8 V
